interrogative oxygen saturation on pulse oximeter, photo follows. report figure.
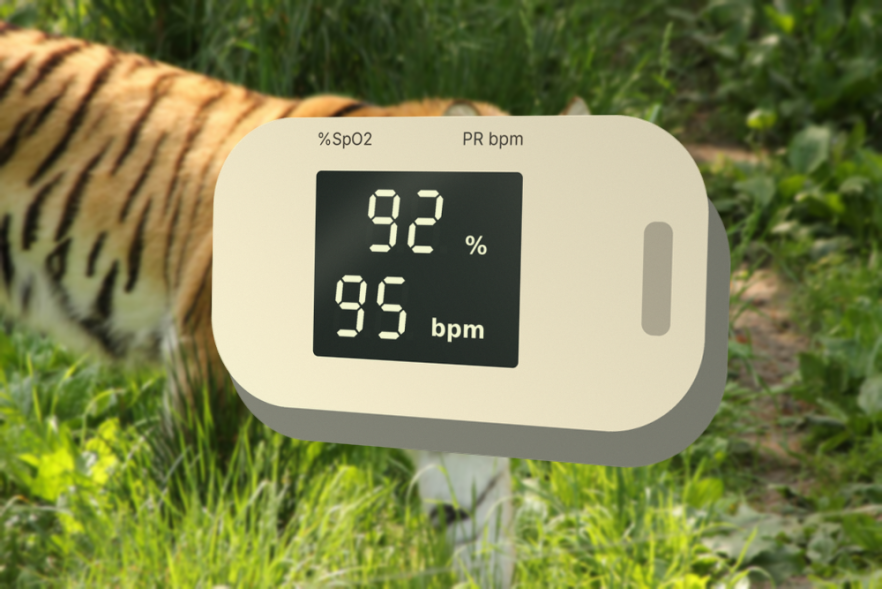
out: 92 %
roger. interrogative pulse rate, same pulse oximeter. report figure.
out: 95 bpm
